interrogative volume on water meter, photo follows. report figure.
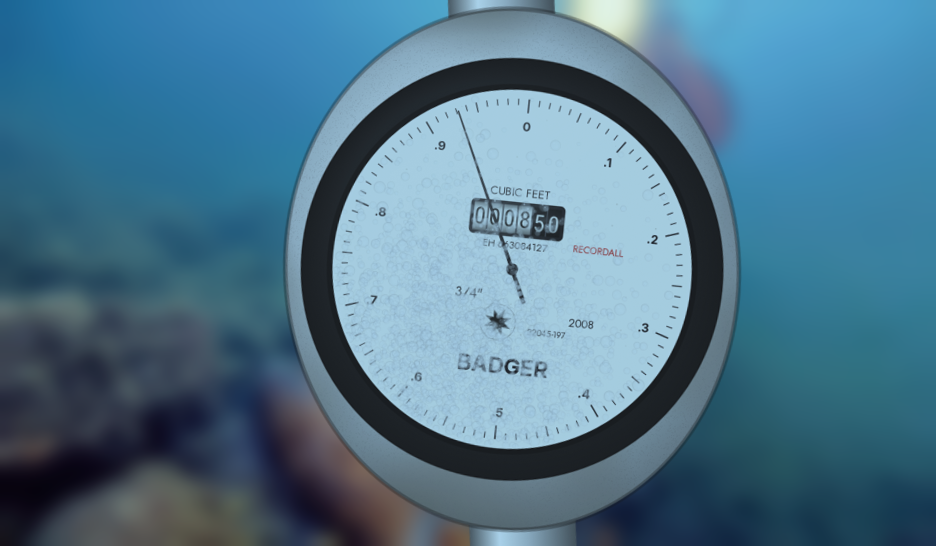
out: 849.93 ft³
